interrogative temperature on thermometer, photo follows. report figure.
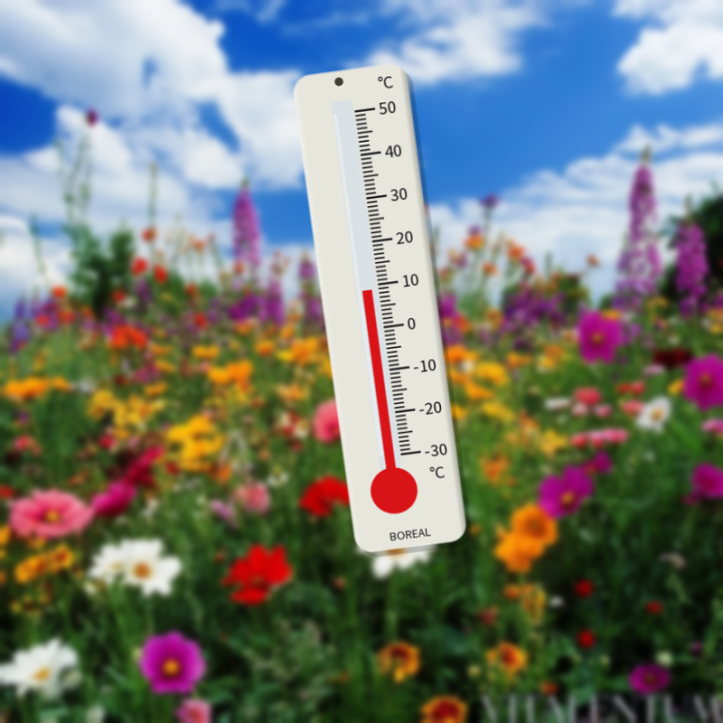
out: 9 °C
